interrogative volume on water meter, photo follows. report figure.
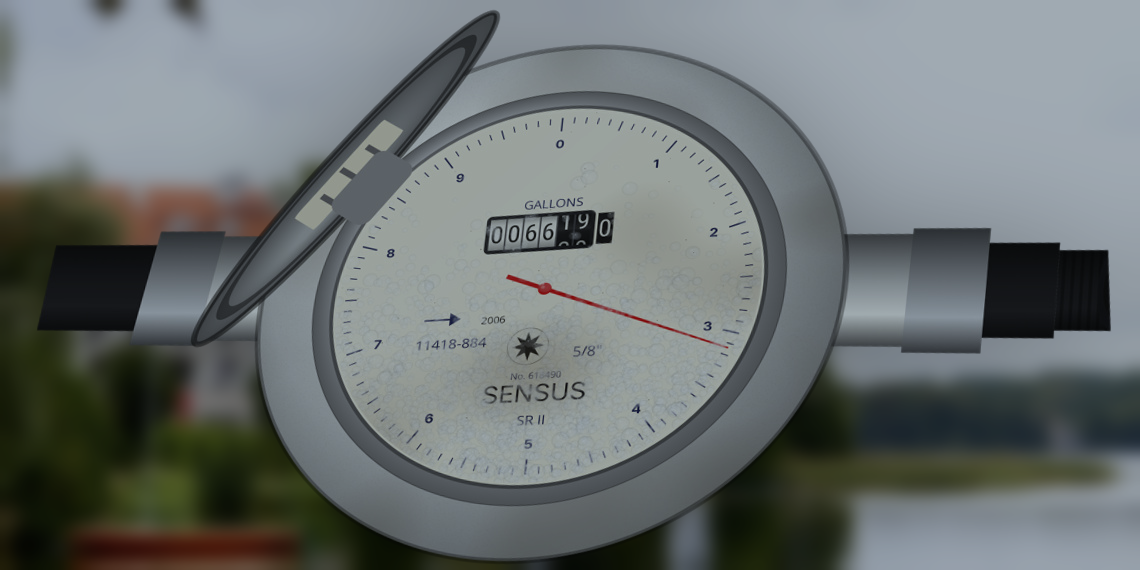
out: 66193.1 gal
